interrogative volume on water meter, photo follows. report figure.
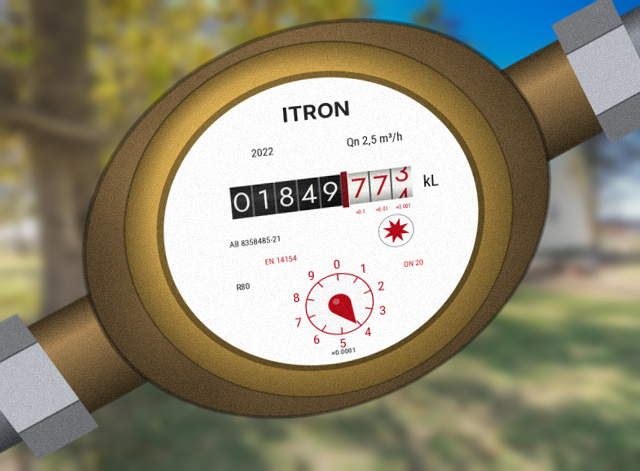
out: 1849.7734 kL
